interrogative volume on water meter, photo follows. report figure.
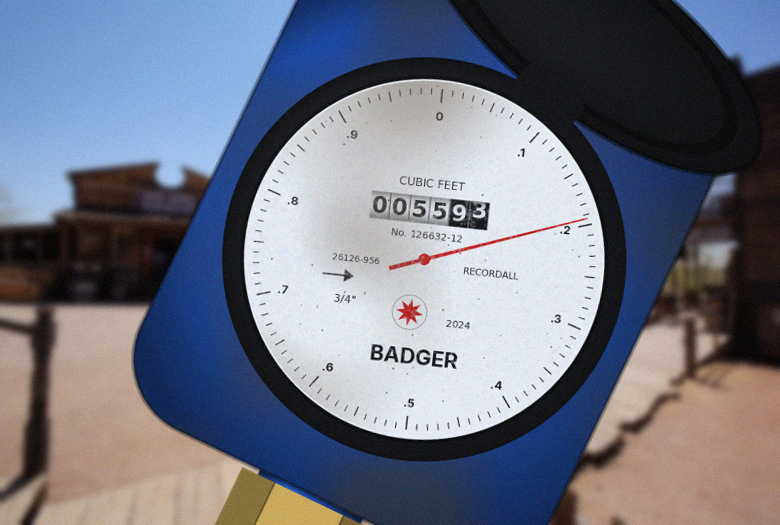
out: 5593.19 ft³
